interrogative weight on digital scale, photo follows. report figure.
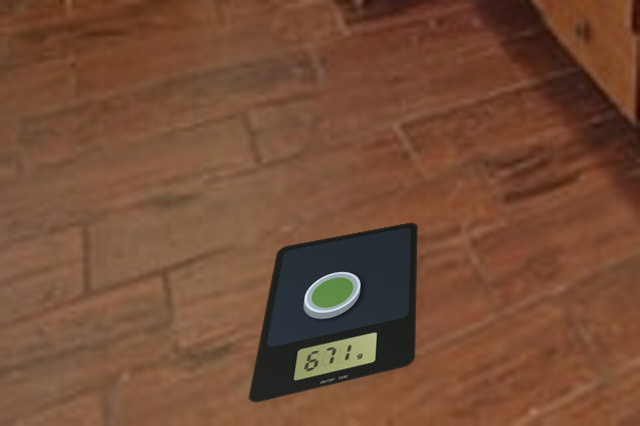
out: 671 g
